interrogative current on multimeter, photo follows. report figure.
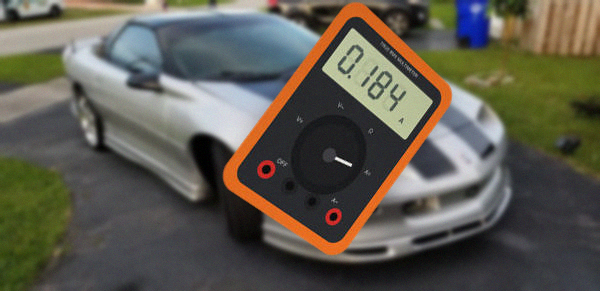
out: 0.184 A
